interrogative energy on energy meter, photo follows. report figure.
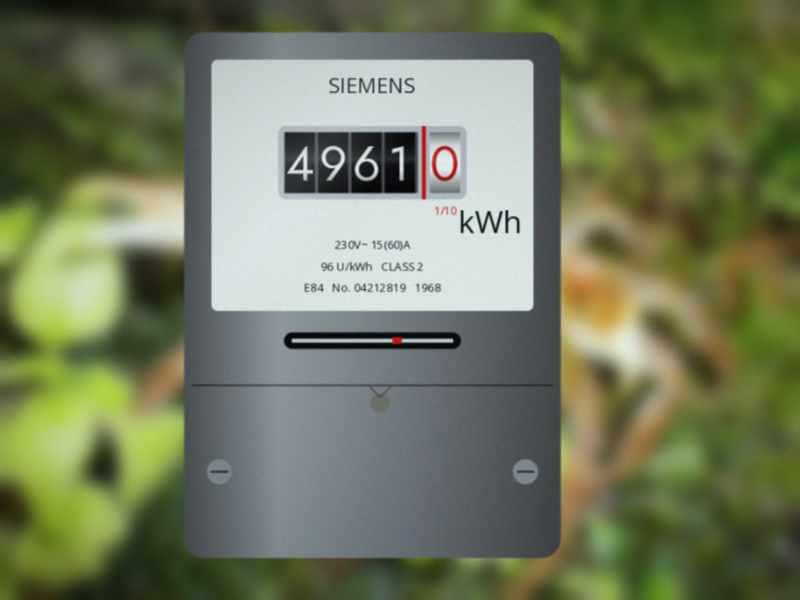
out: 4961.0 kWh
